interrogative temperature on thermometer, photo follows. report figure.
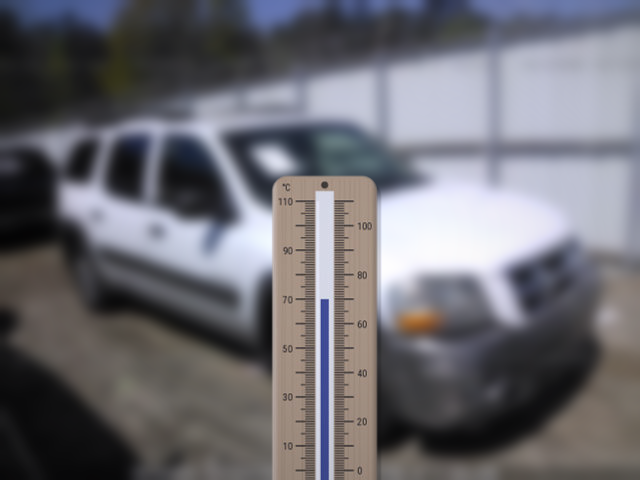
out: 70 °C
